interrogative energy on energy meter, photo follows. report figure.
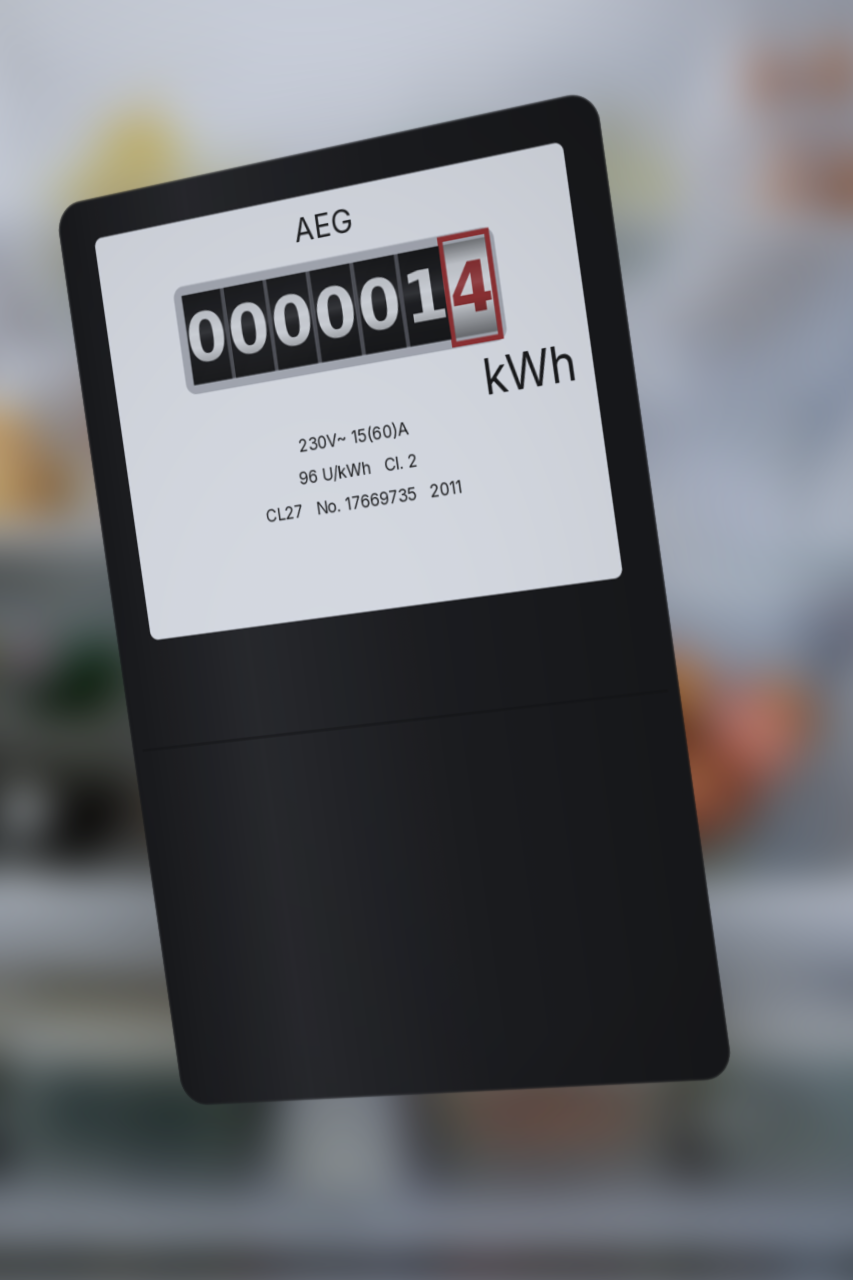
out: 1.4 kWh
